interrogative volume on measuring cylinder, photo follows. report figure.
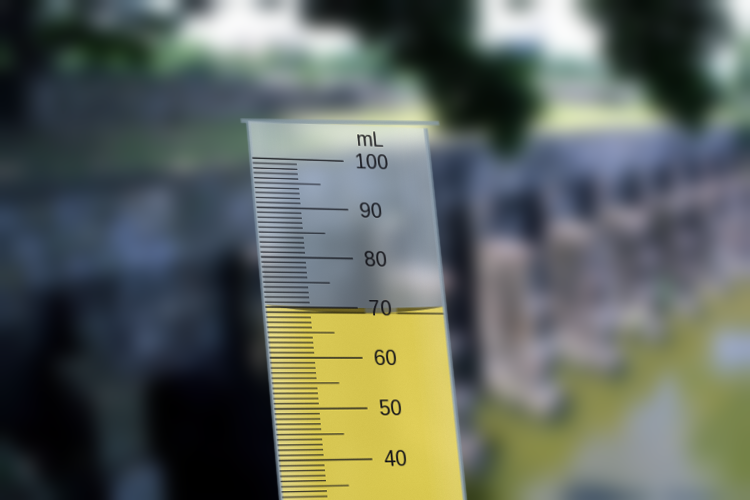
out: 69 mL
